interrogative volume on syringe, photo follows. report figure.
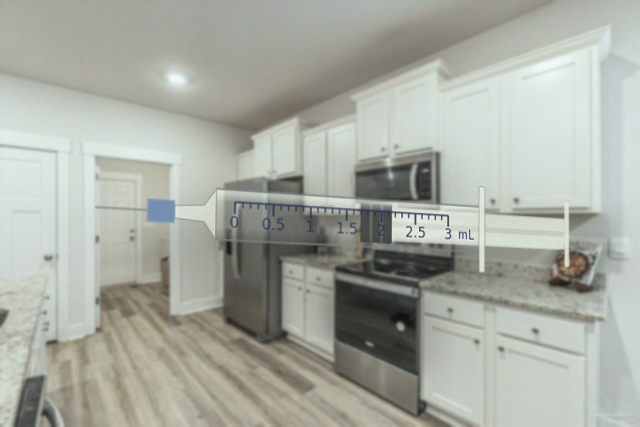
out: 1.7 mL
